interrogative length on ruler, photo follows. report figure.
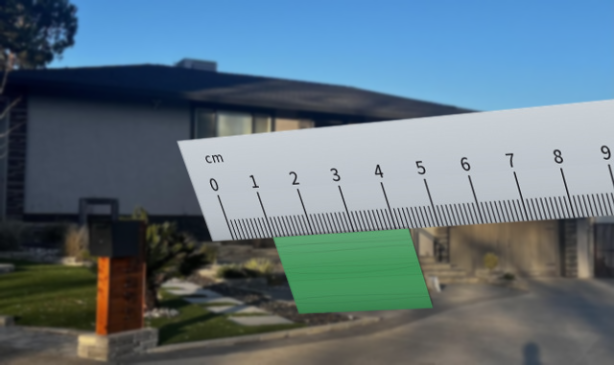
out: 3.3 cm
